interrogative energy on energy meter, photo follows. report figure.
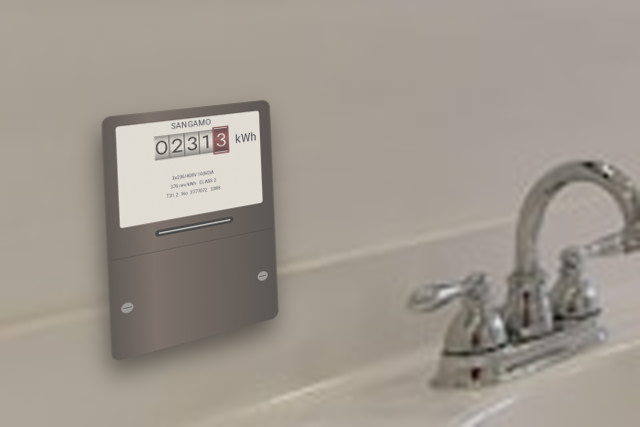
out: 231.3 kWh
